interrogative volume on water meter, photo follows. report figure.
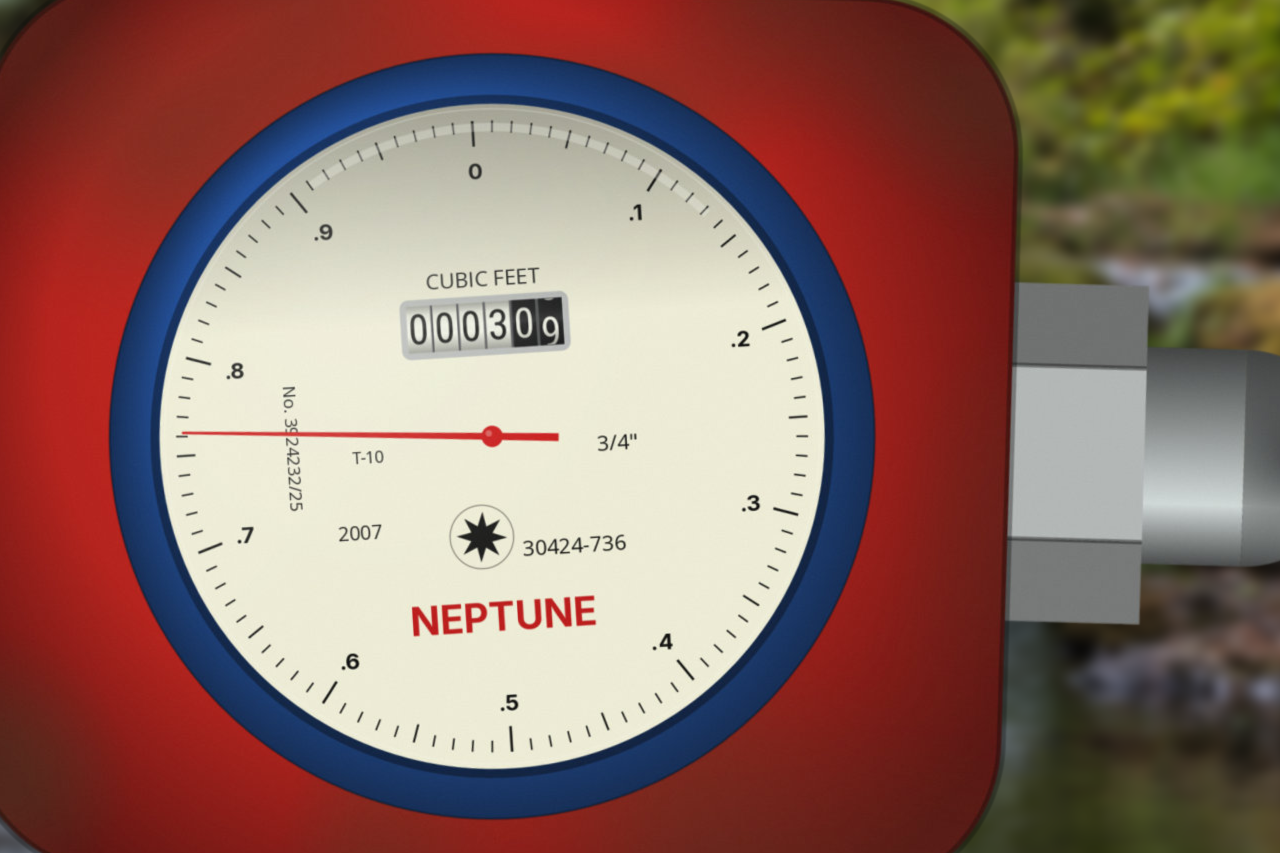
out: 308.76 ft³
